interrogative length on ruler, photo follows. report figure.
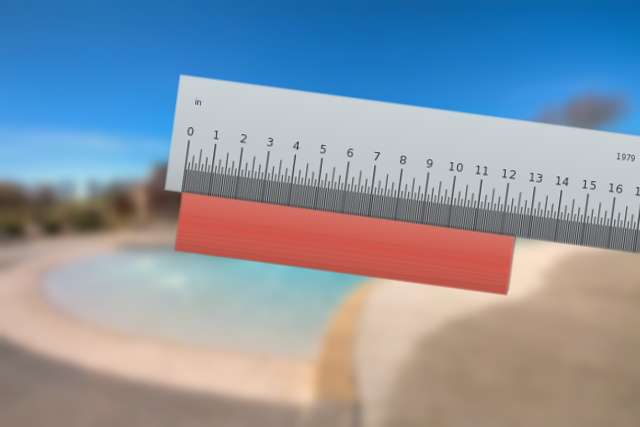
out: 12.5 in
